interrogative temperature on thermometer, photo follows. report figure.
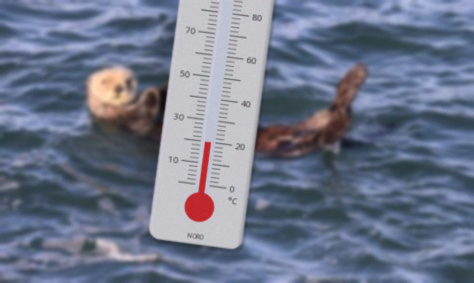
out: 20 °C
